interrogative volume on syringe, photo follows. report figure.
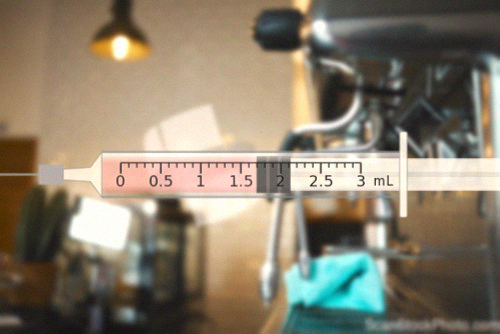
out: 1.7 mL
